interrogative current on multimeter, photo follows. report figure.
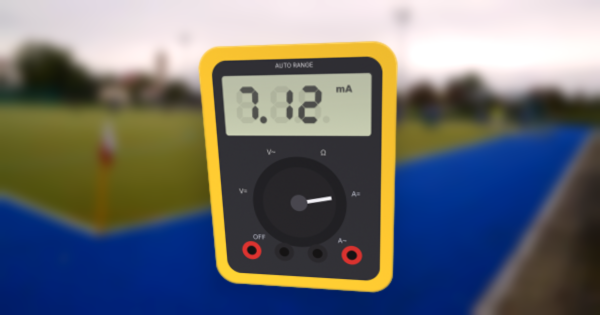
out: 7.12 mA
